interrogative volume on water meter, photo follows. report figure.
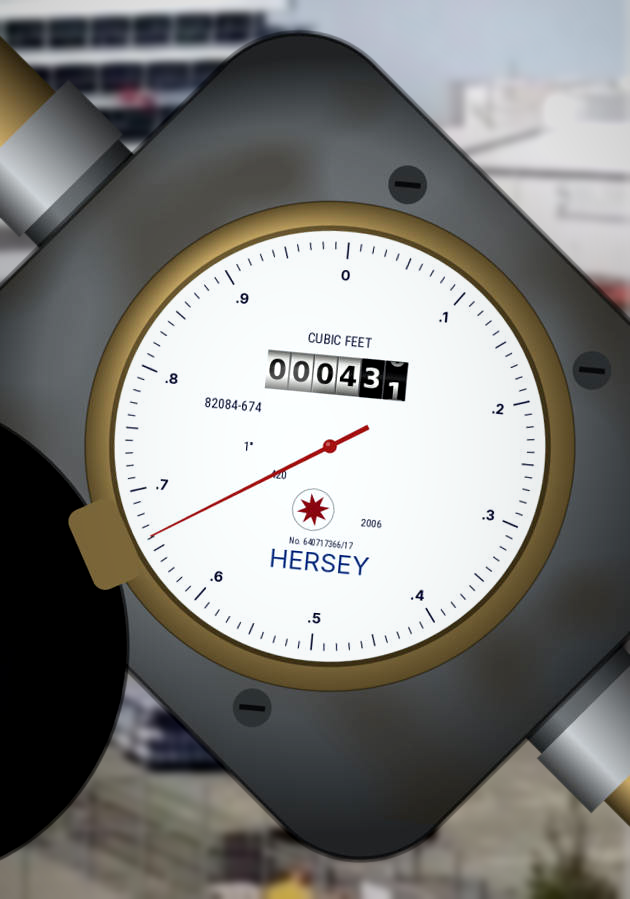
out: 430.66 ft³
